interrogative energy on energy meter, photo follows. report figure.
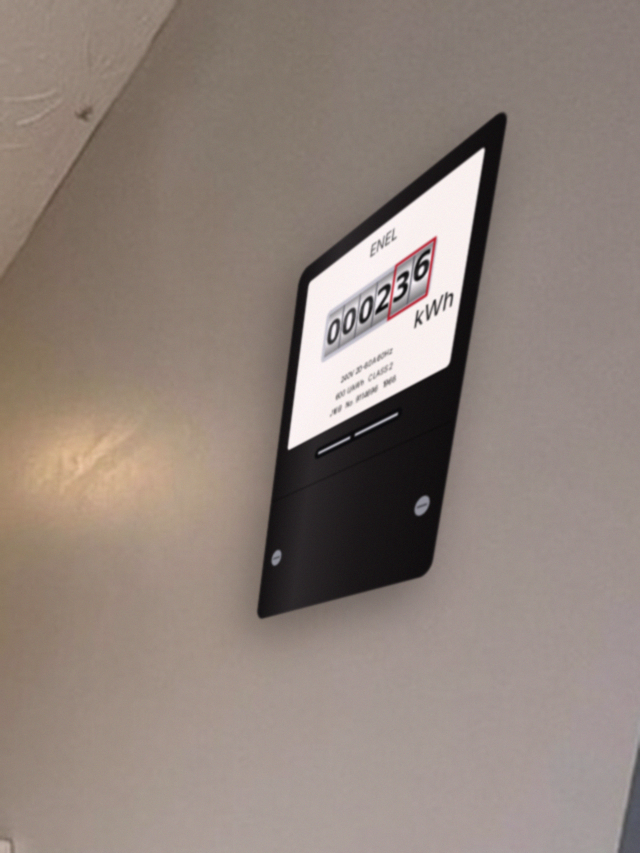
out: 2.36 kWh
